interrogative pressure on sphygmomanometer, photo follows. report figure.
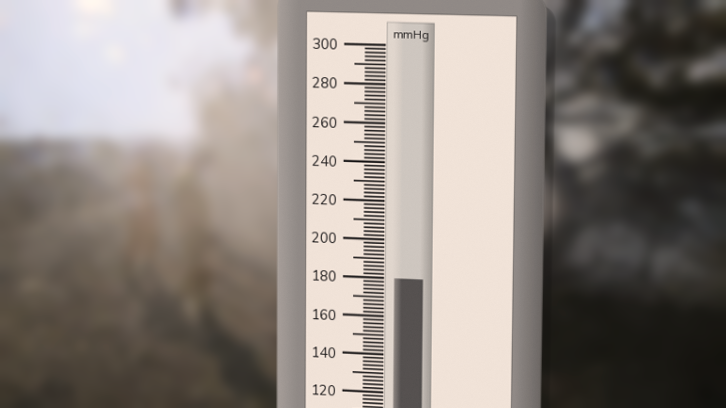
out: 180 mmHg
